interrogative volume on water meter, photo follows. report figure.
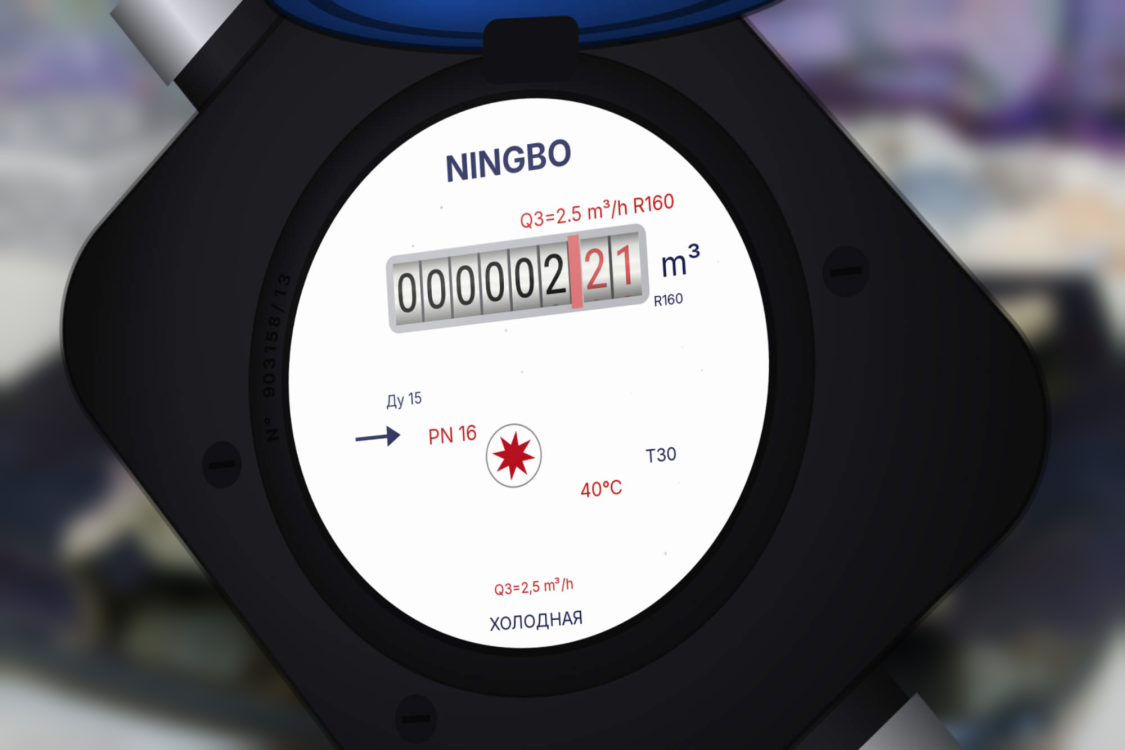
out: 2.21 m³
